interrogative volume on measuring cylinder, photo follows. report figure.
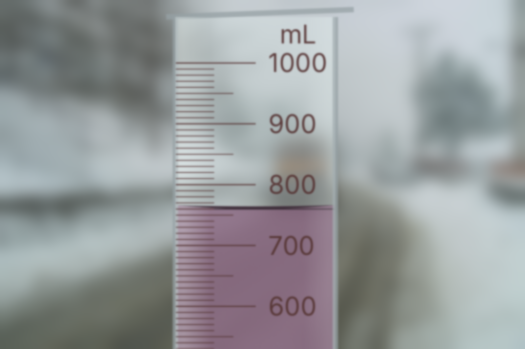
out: 760 mL
